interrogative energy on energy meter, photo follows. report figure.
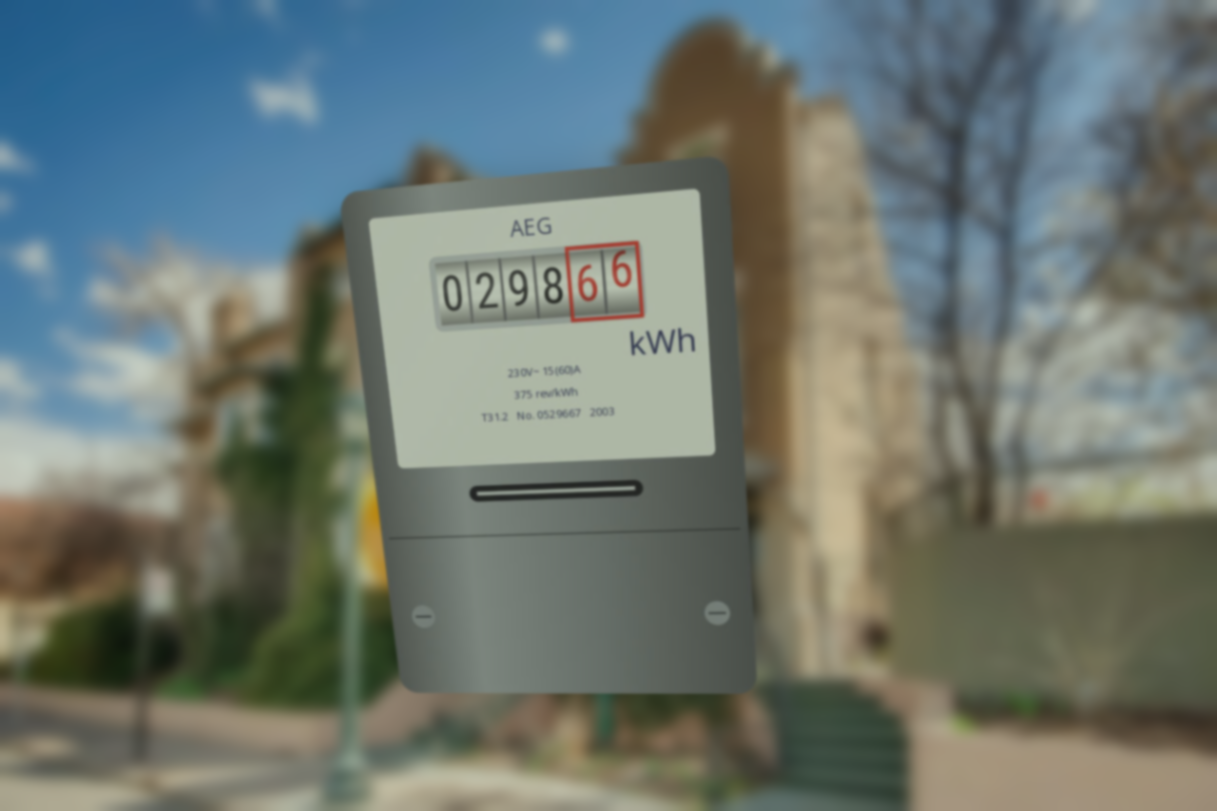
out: 298.66 kWh
